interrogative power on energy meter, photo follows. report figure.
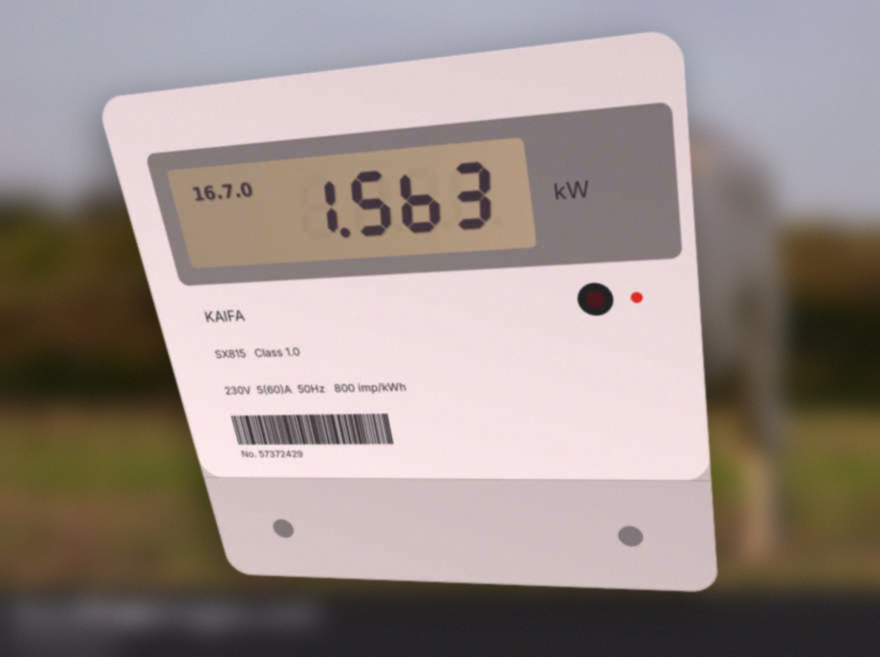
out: 1.563 kW
